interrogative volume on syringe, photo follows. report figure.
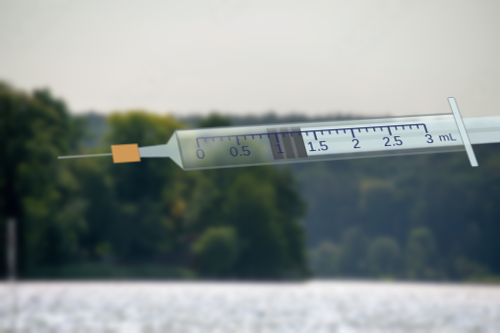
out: 0.9 mL
